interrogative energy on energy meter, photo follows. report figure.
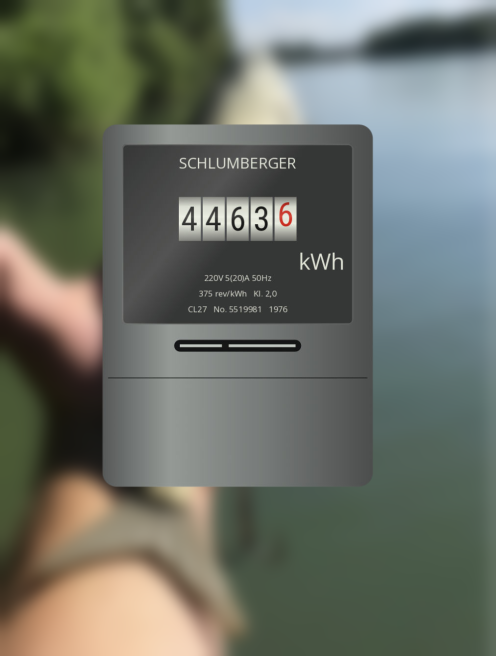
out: 4463.6 kWh
